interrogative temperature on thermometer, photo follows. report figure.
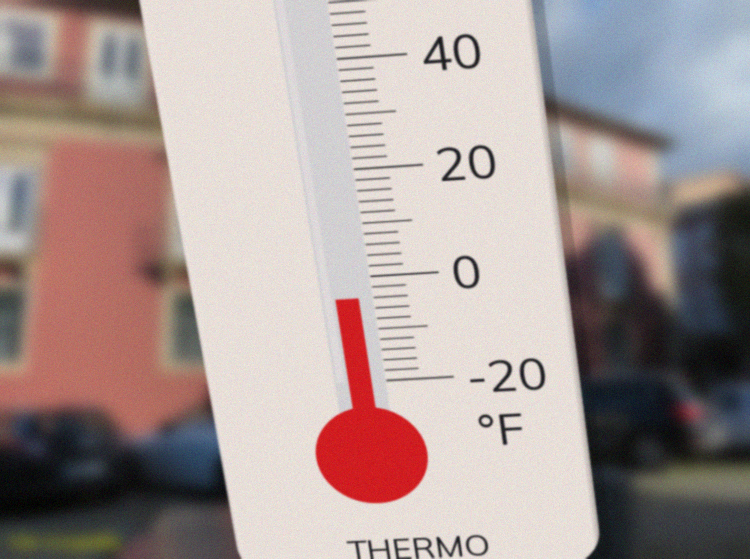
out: -4 °F
